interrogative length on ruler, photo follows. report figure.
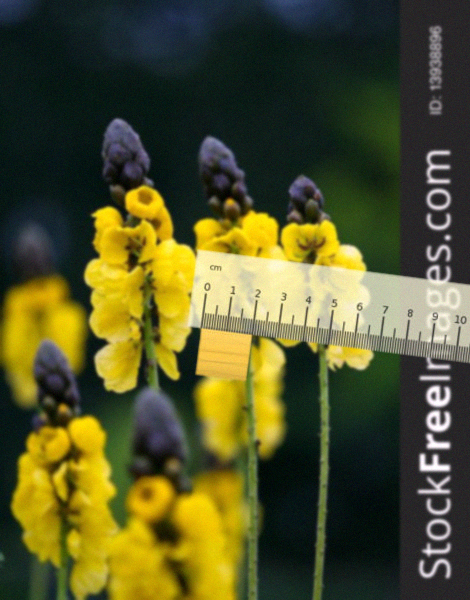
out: 2 cm
